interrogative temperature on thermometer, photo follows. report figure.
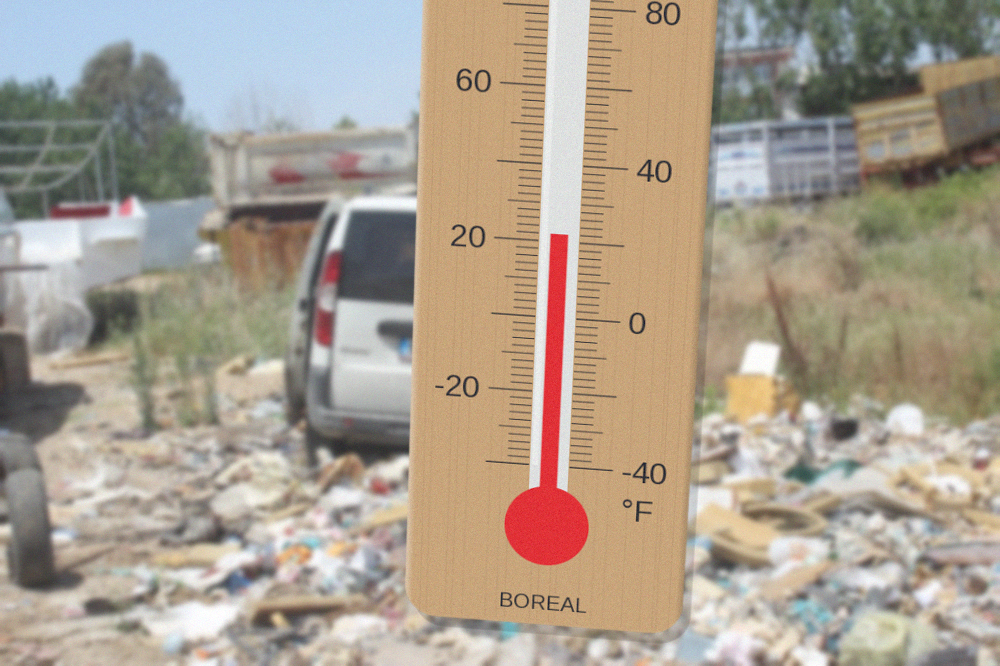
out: 22 °F
